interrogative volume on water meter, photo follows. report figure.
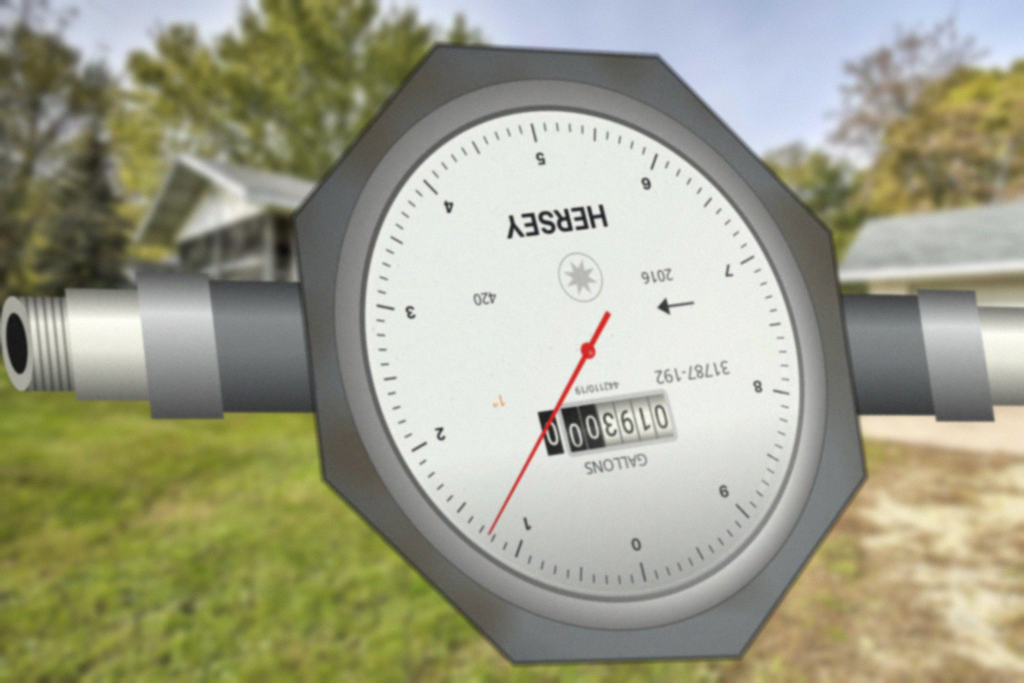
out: 193001.2 gal
